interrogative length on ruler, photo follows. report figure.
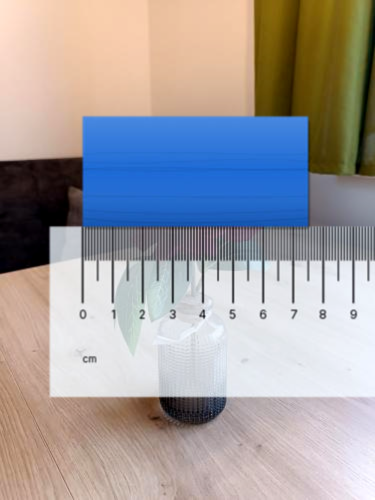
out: 7.5 cm
